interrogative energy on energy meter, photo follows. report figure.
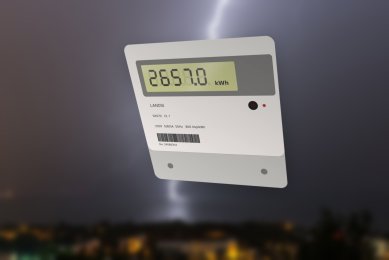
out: 2657.0 kWh
